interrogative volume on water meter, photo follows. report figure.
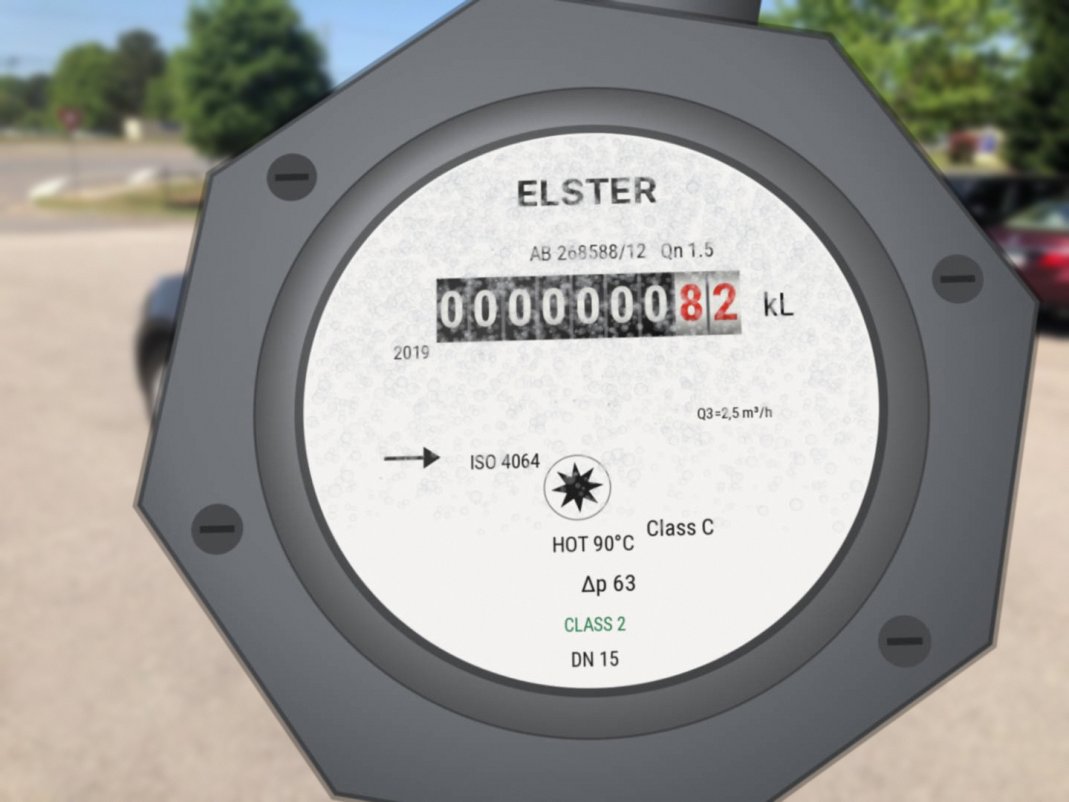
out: 0.82 kL
